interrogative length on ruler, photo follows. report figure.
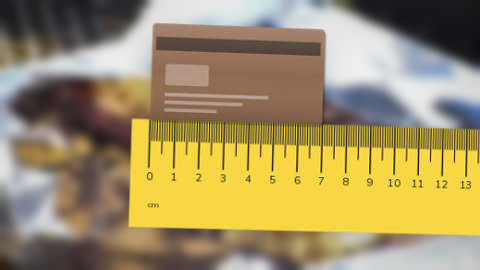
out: 7 cm
